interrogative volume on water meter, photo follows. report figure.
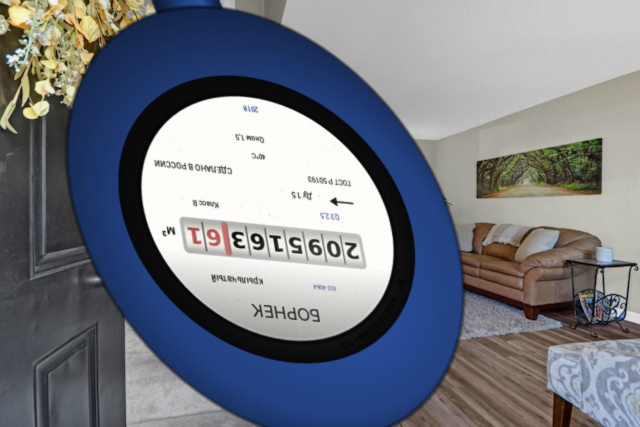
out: 2095163.61 m³
